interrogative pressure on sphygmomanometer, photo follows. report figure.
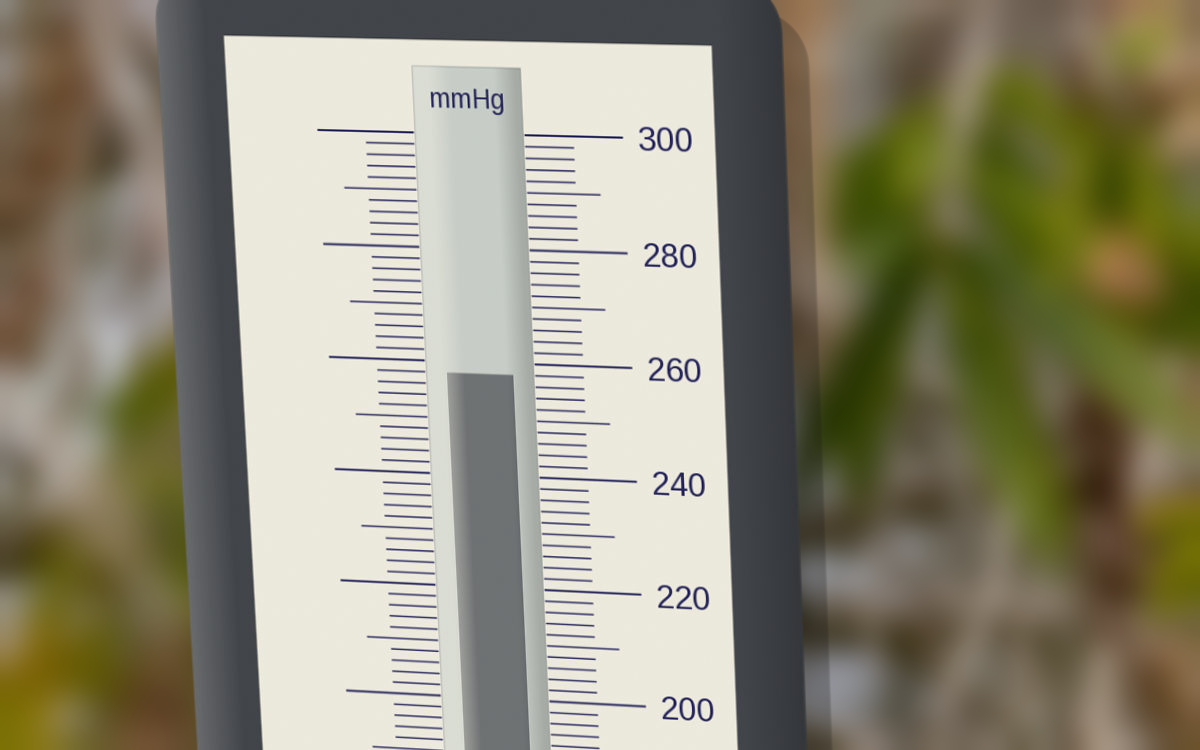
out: 258 mmHg
